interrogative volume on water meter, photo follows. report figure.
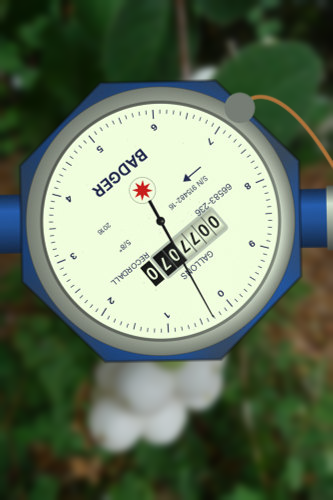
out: 77070.3 gal
